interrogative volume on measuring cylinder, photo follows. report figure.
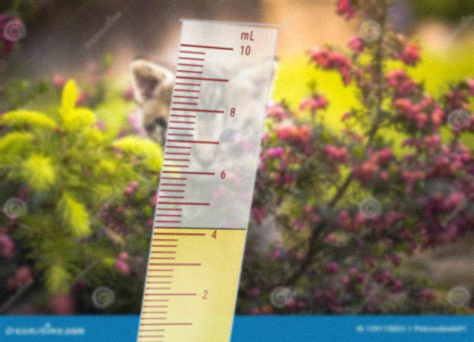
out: 4.2 mL
